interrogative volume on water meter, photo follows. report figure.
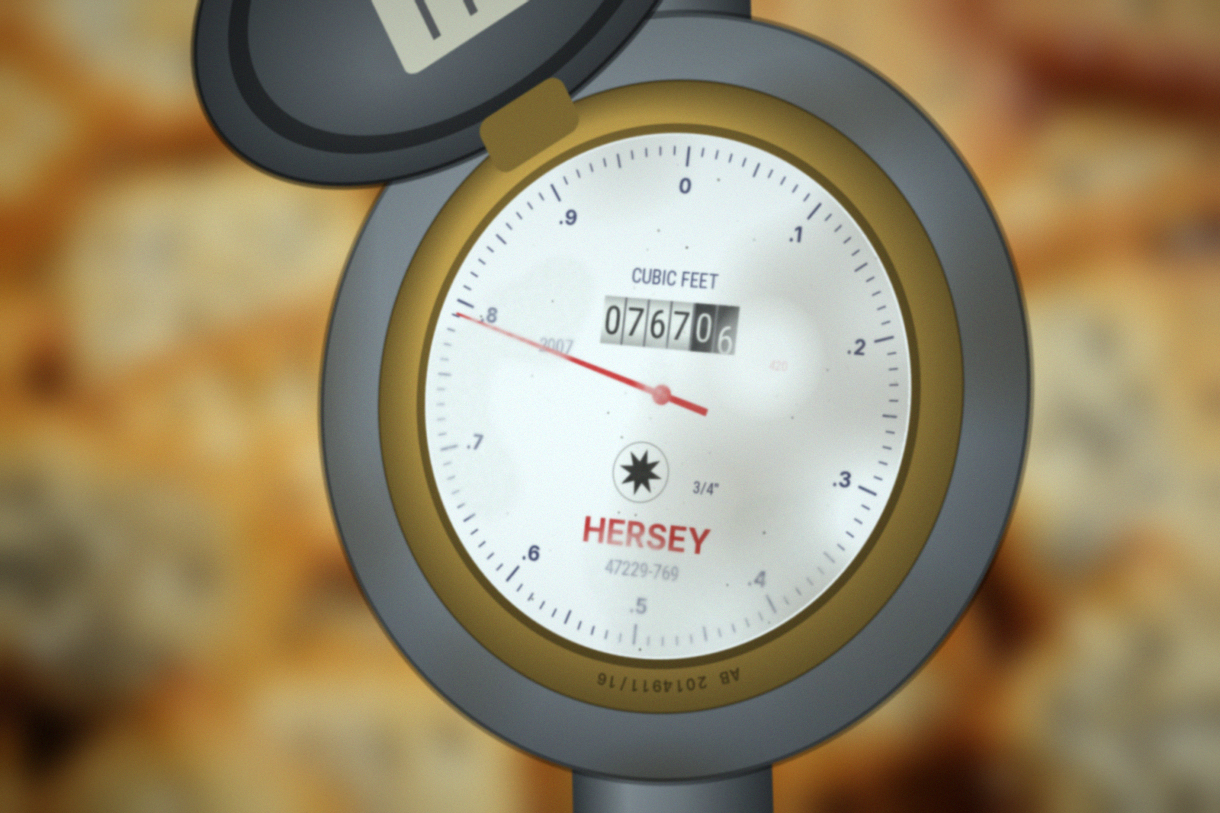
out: 76705.79 ft³
